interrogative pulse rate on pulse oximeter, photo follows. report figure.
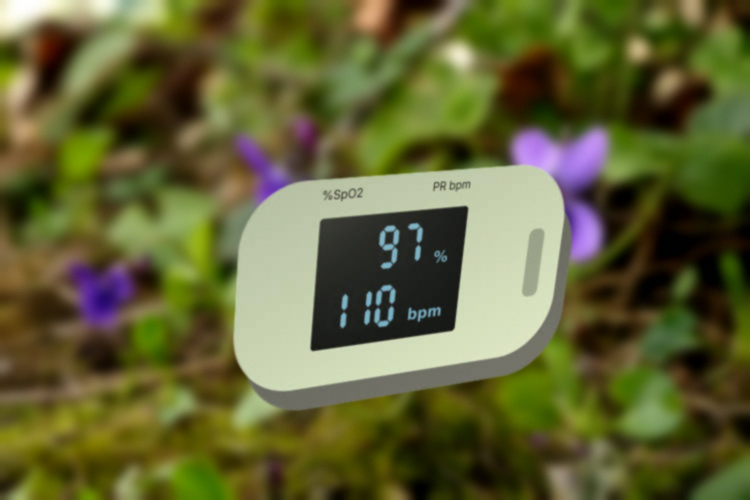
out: 110 bpm
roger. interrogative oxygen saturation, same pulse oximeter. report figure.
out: 97 %
